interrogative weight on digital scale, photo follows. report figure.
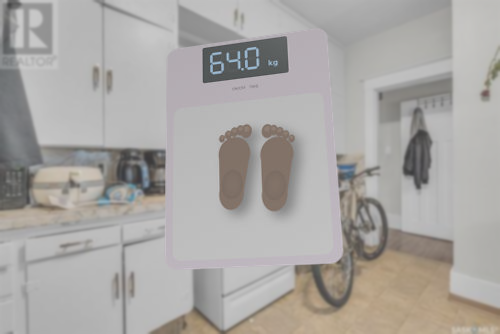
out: 64.0 kg
